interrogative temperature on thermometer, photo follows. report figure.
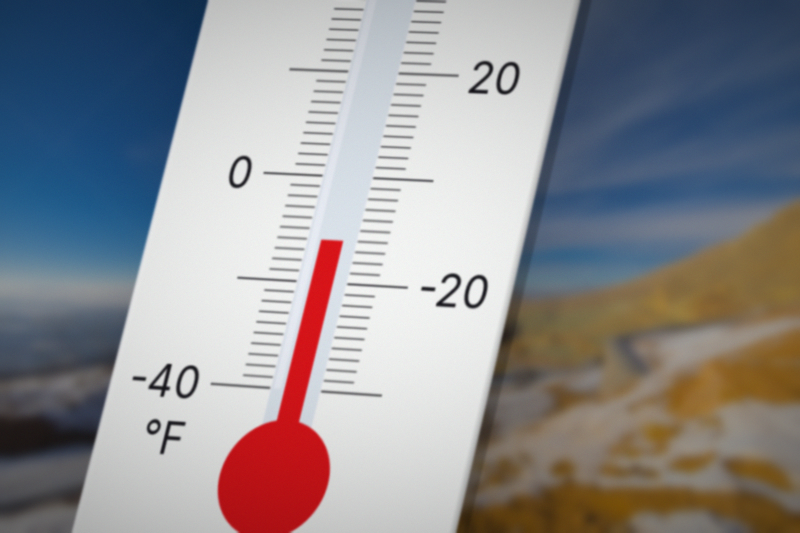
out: -12 °F
